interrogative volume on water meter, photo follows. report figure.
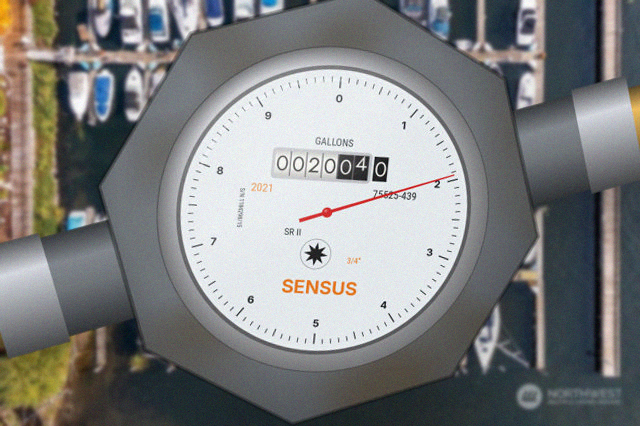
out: 20041.9 gal
